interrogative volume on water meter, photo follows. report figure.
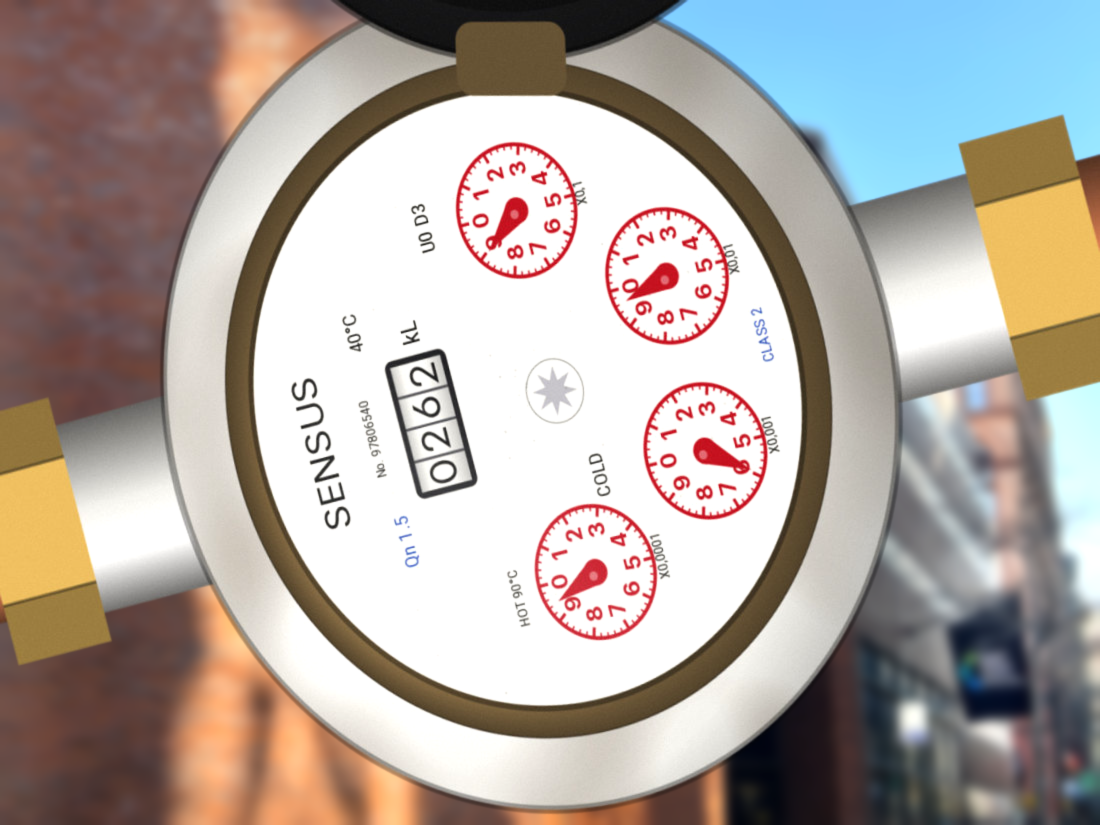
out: 261.8959 kL
